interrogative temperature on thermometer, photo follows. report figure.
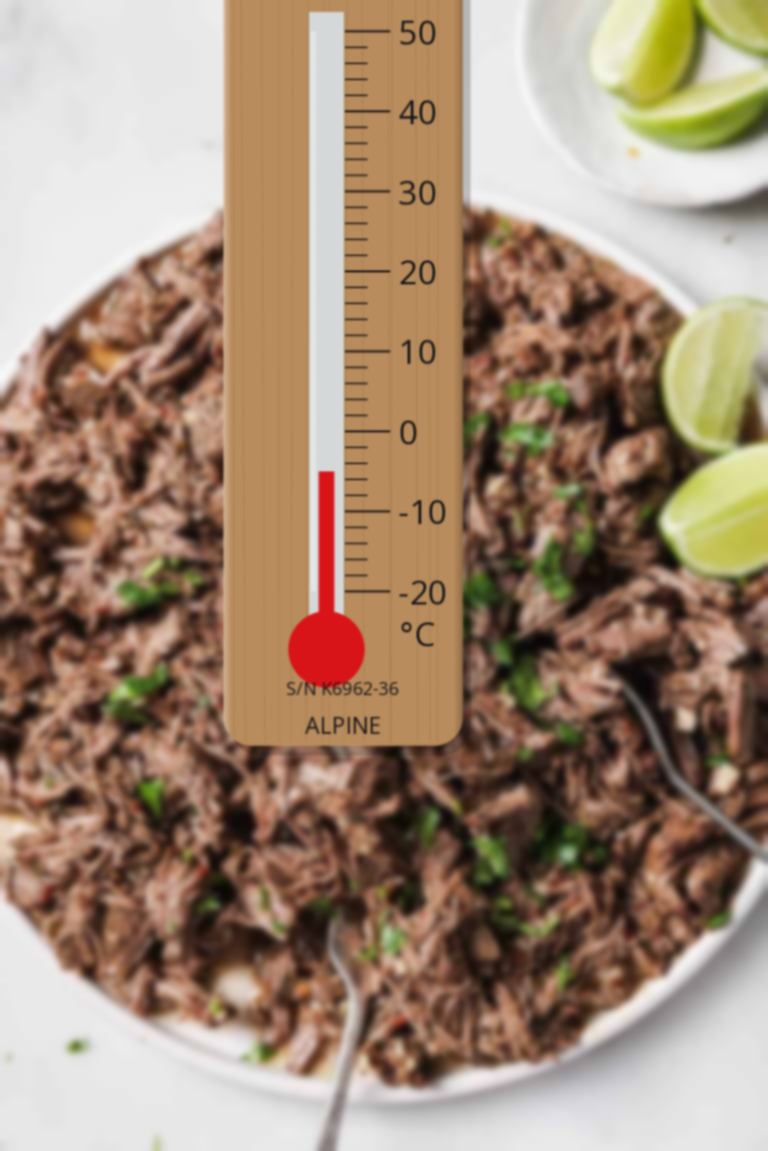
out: -5 °C
